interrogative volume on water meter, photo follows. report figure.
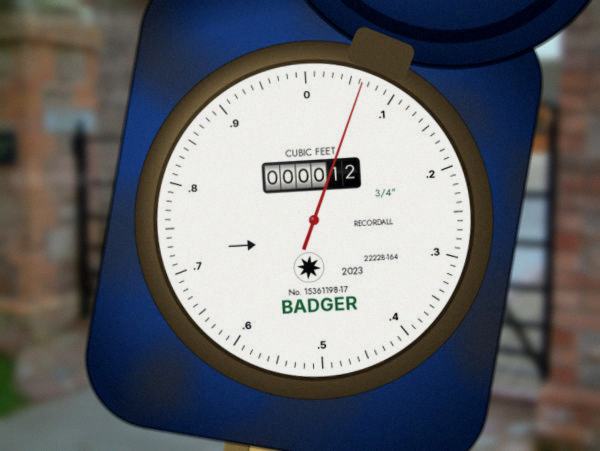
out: 12.06 ft³
